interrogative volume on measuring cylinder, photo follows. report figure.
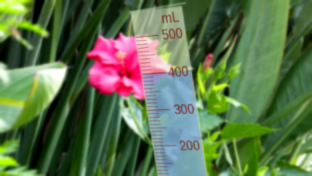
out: 400 mL
